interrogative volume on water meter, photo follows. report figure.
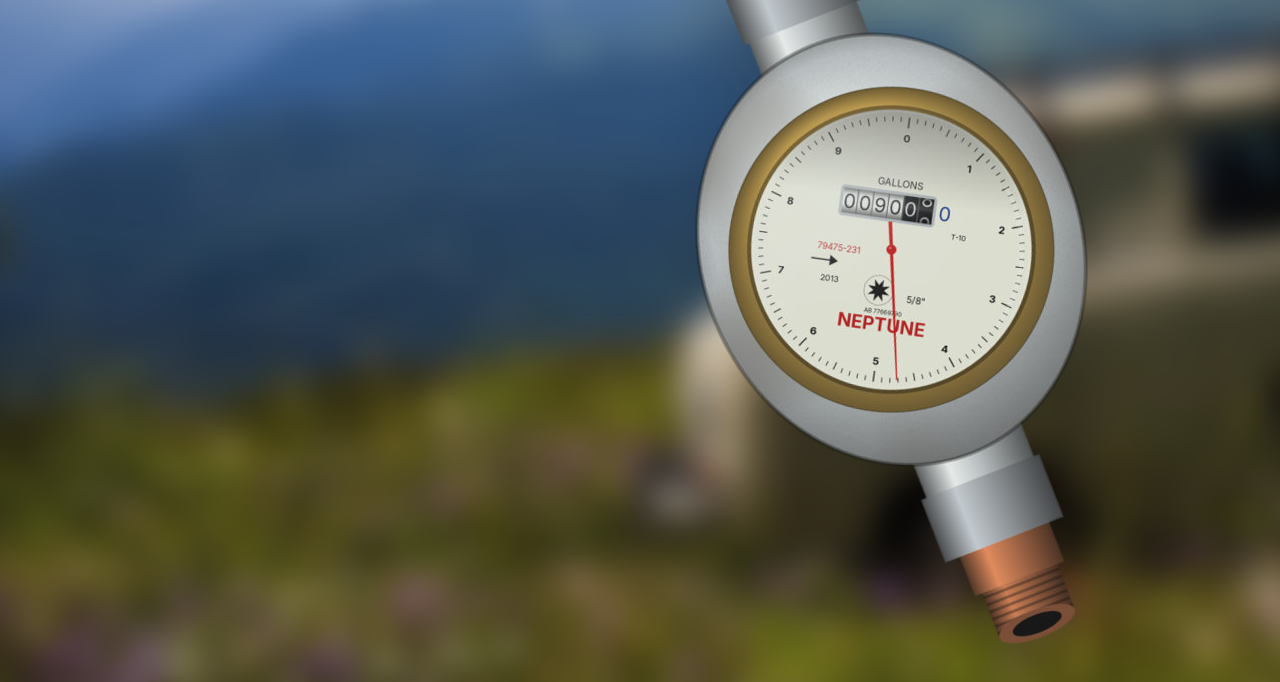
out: 90084.7 gal
